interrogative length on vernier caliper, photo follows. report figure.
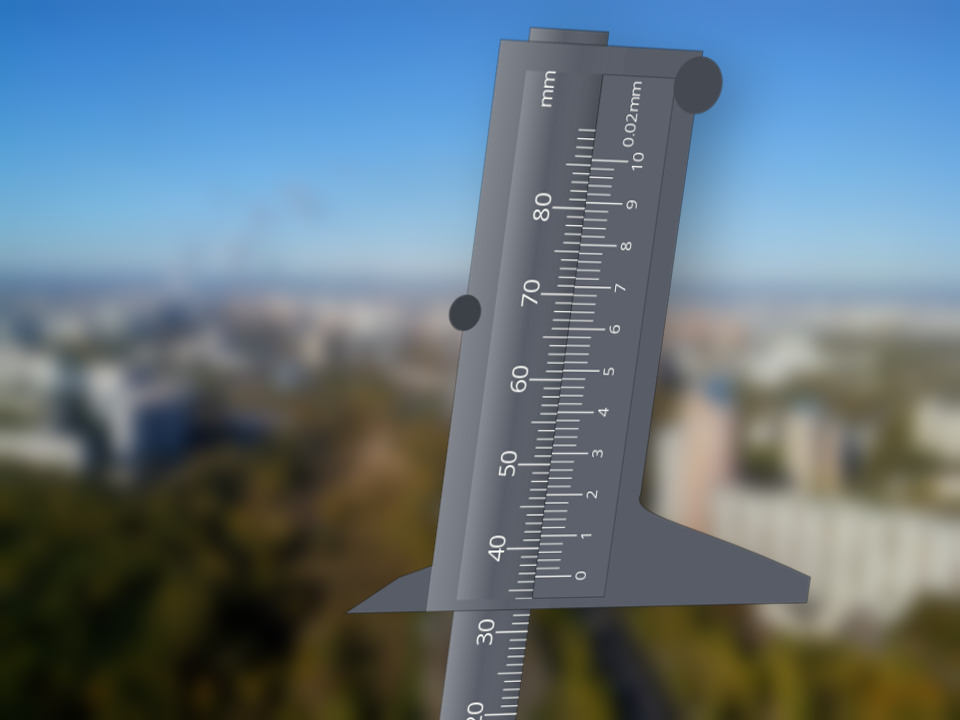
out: 36.6 mm
